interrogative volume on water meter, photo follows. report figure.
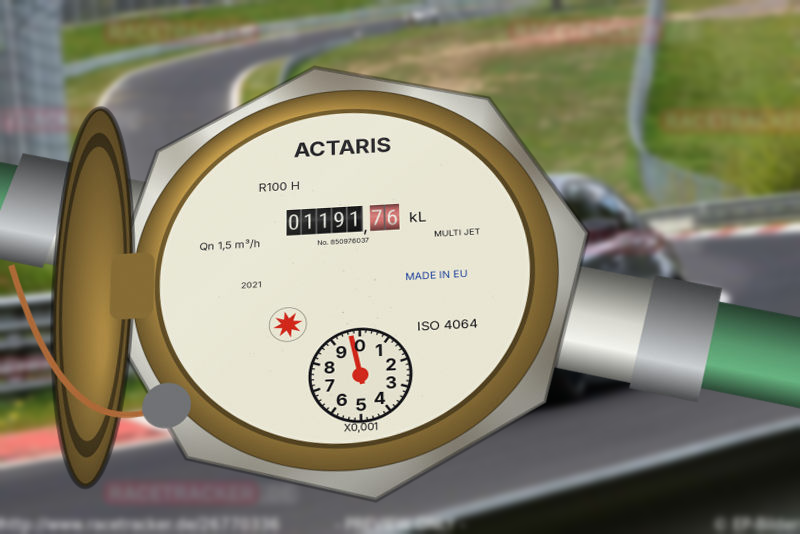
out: 1191.759 kL
